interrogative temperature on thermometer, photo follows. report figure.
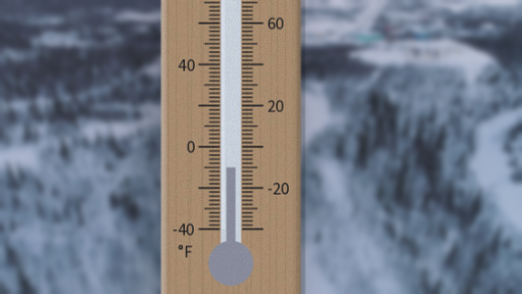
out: -10 °F
